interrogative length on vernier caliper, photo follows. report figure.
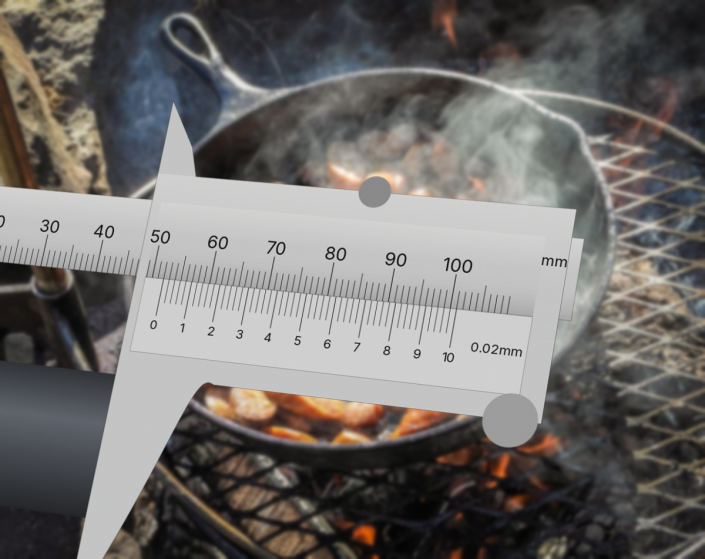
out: 52.0 mm
